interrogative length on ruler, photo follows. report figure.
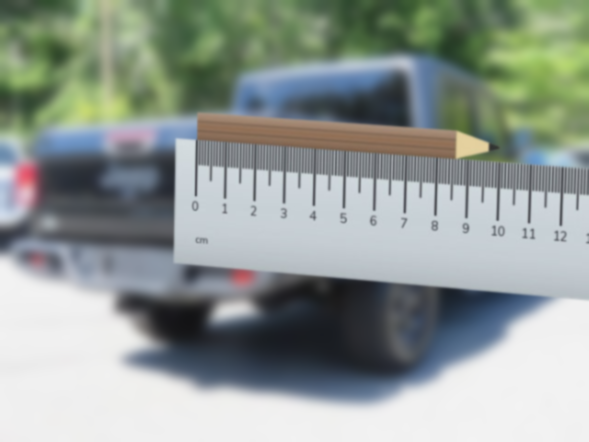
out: 10 cm
